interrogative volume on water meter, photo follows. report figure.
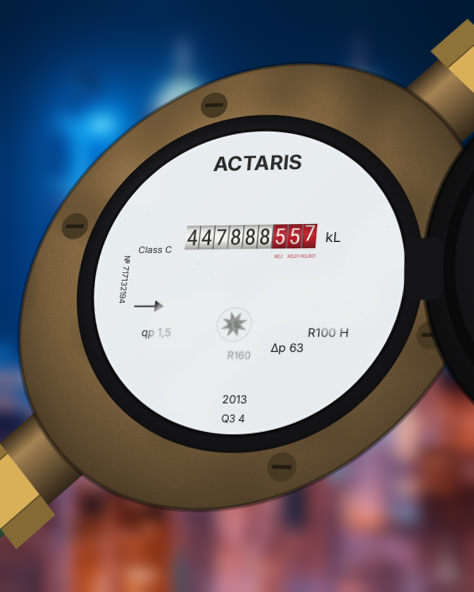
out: 447888.557 kL
